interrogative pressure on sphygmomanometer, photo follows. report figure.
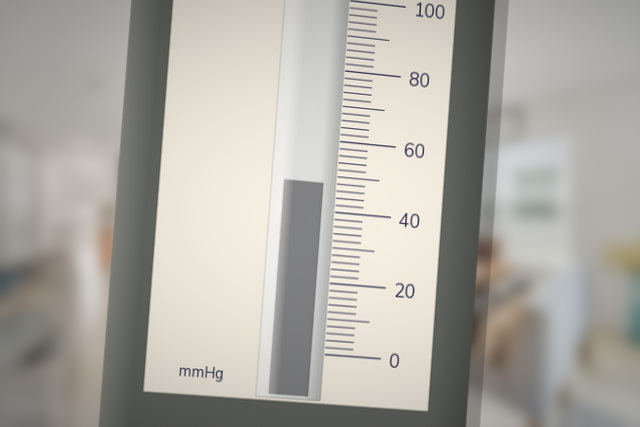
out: 48 mmHg
